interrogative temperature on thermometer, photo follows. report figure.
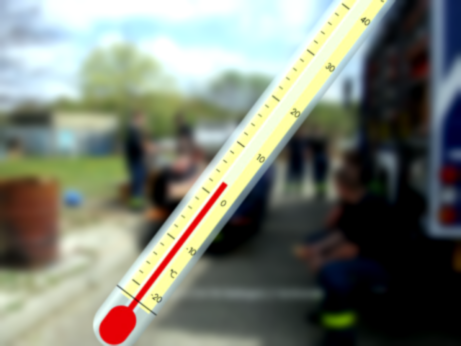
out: 3 °C
